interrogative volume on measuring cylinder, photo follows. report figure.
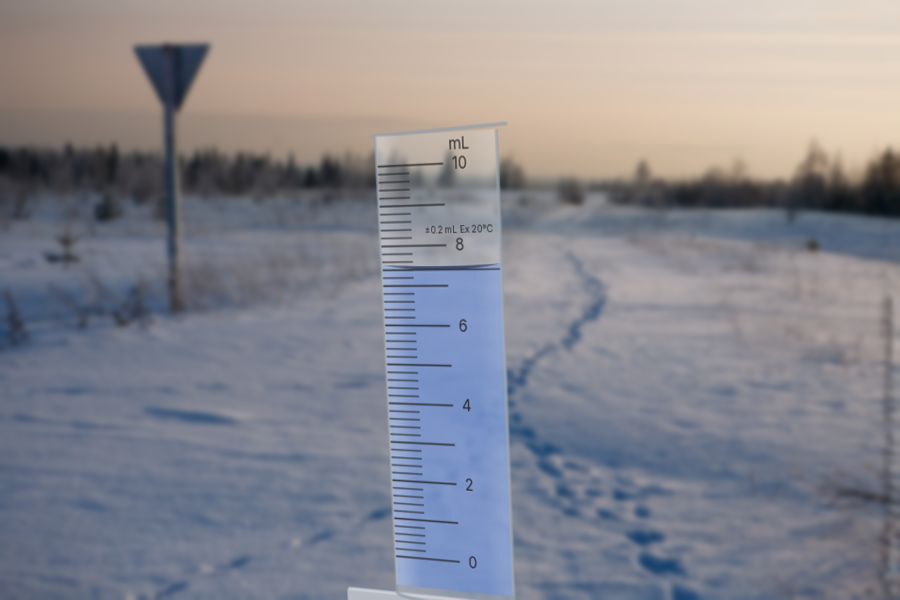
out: 7.4 mL
